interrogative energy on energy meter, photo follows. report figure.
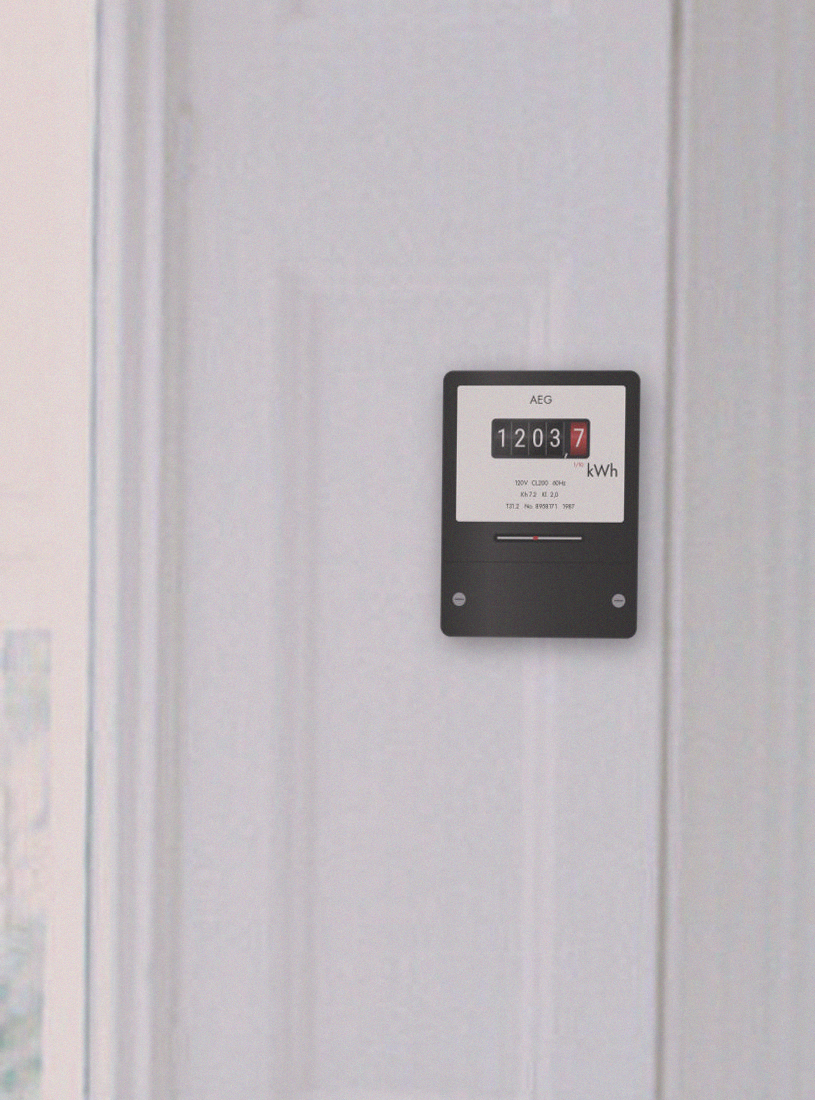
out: 1203.7 kWh
